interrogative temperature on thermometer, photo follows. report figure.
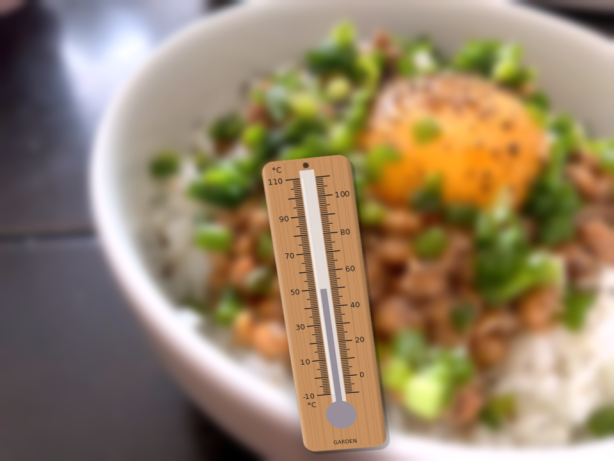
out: 50 °C
